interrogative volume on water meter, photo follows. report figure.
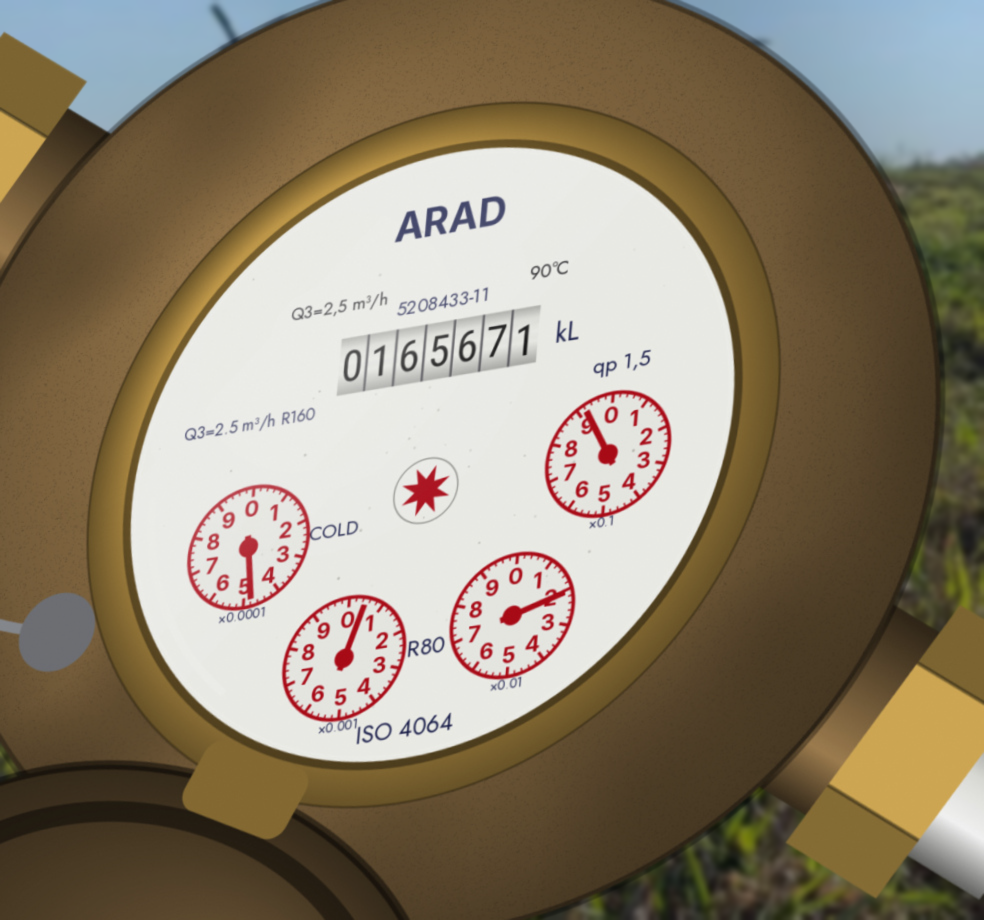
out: 165670.9204 kL
